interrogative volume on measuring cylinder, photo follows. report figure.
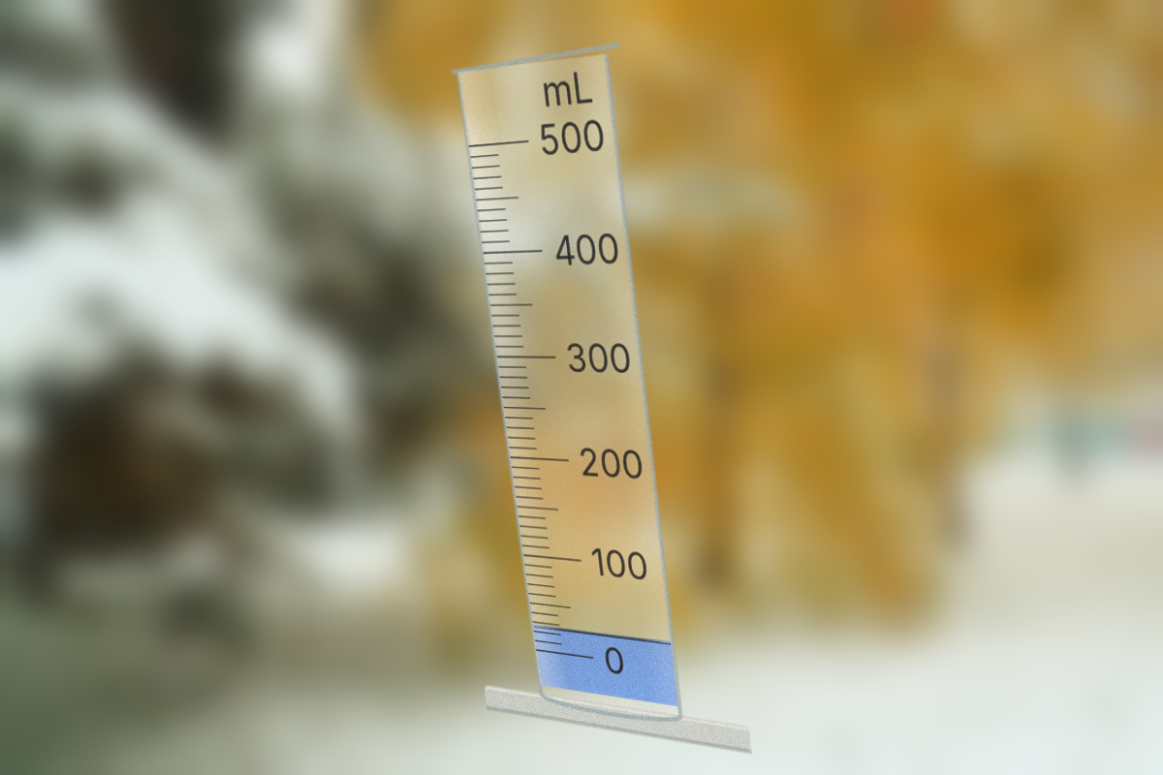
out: 25 mL
